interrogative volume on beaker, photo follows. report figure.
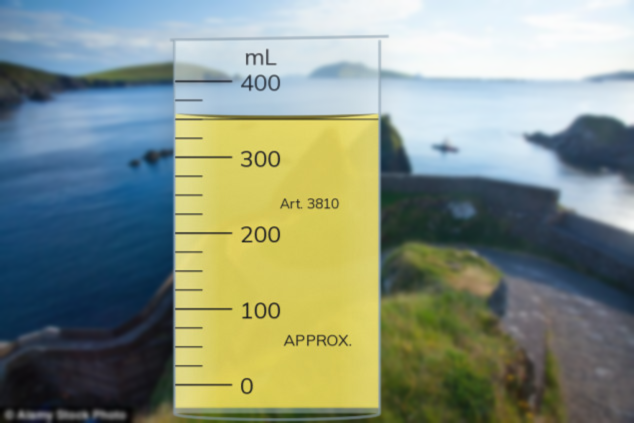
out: 350 mL
